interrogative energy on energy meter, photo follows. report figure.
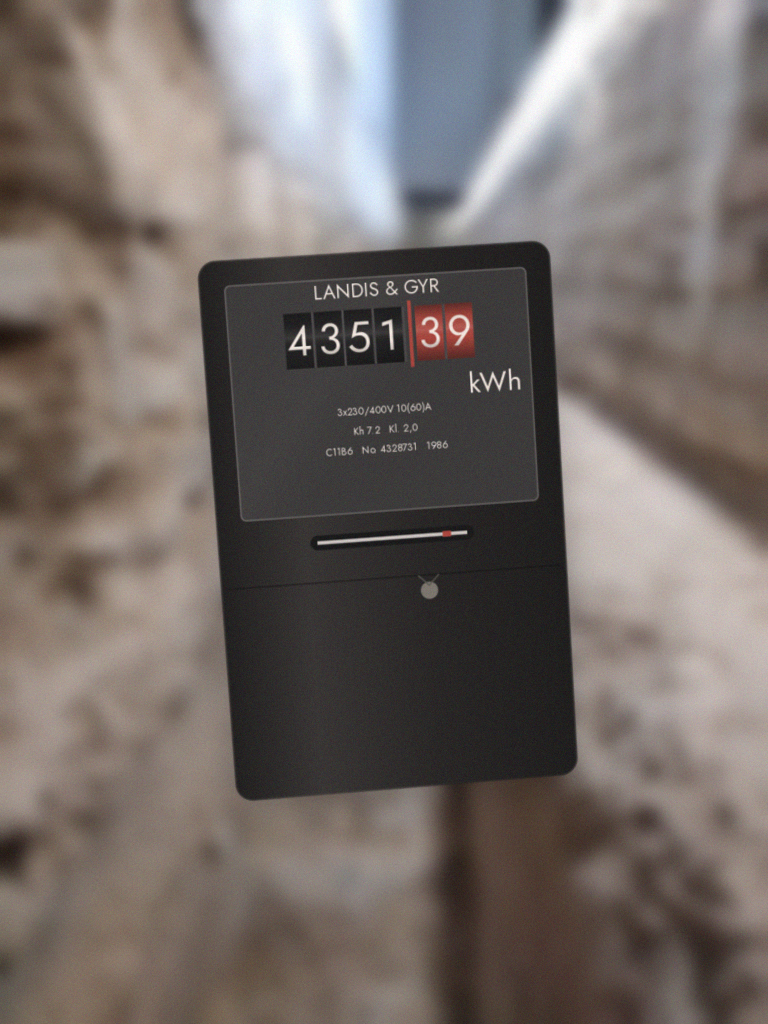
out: 4351.39 kWh
